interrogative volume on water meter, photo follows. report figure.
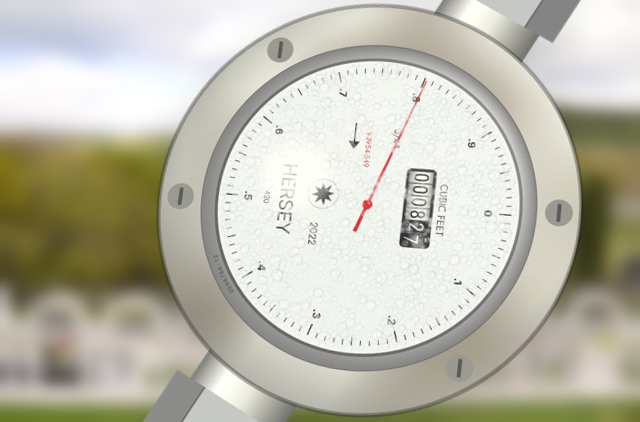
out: 826.80 ft³
